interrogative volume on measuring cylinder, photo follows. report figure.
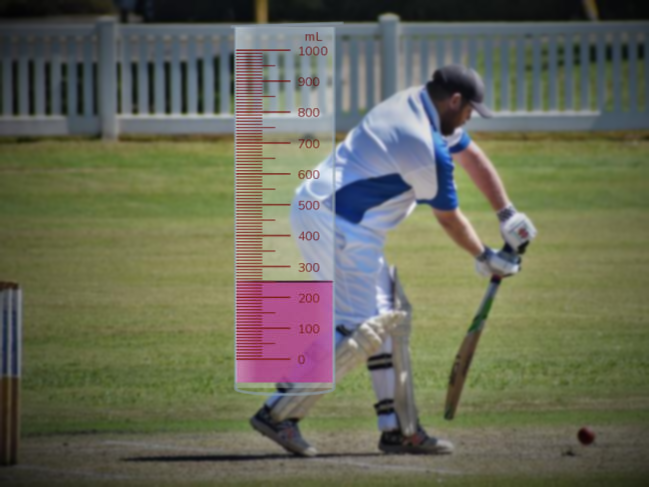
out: 250 mL
